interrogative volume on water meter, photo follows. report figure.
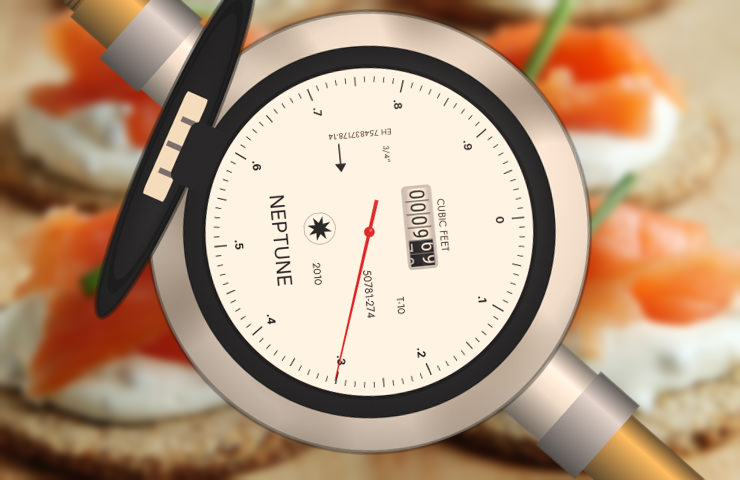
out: 969.30 ft³
